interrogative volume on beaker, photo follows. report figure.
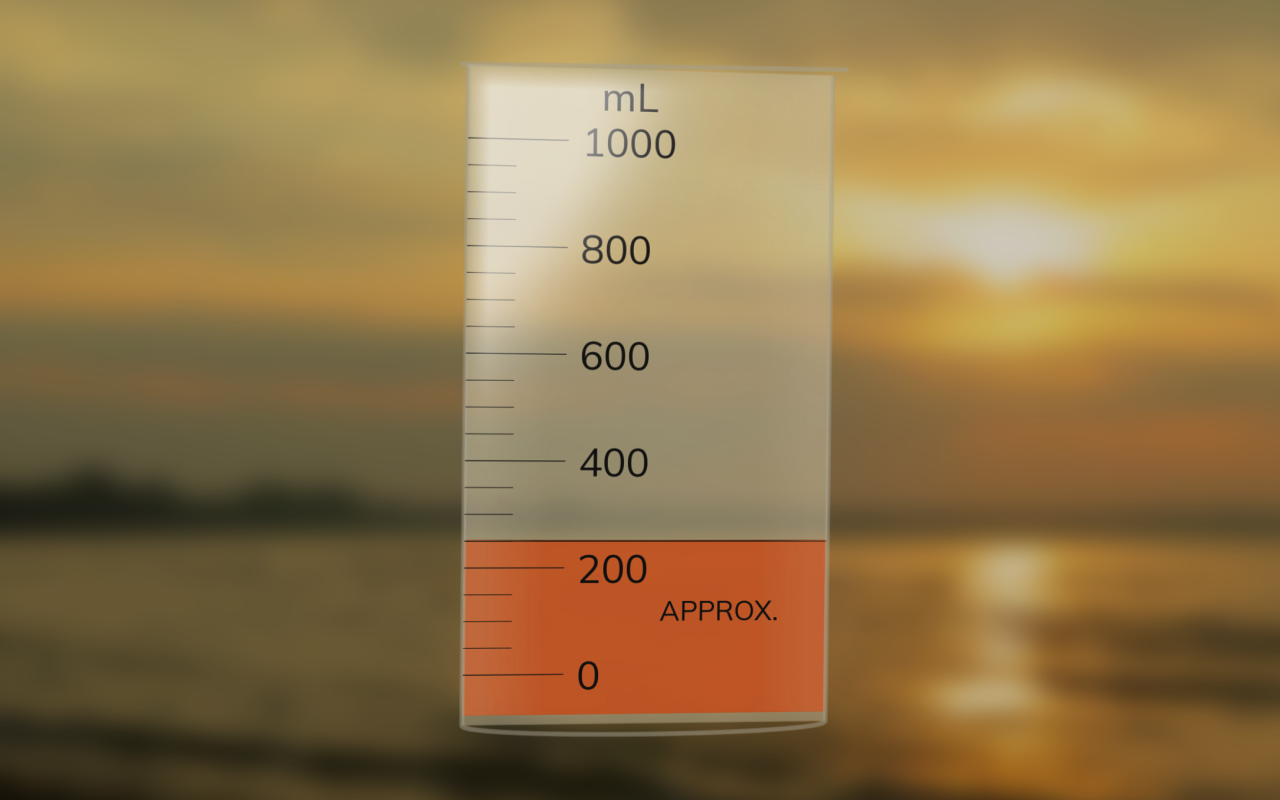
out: 250 mL
